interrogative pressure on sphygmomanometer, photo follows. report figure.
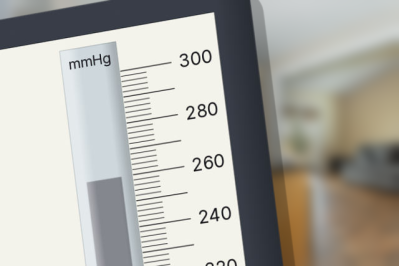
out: 260 mmHg
